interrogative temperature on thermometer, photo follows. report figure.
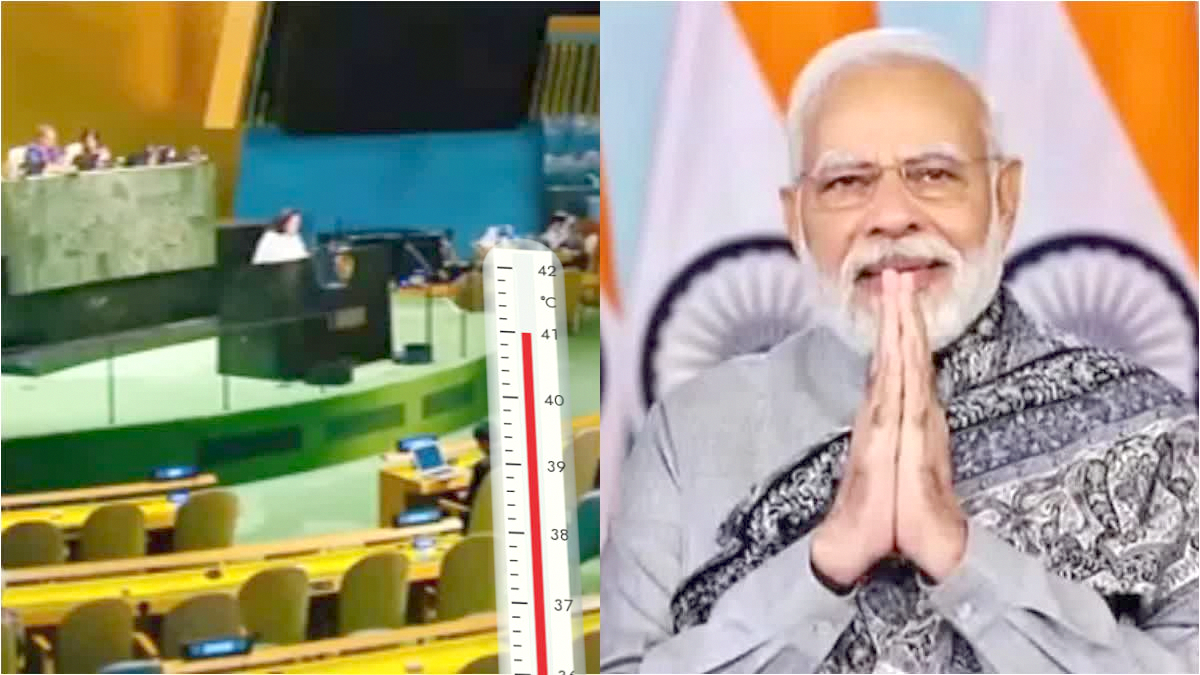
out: 41 °C
